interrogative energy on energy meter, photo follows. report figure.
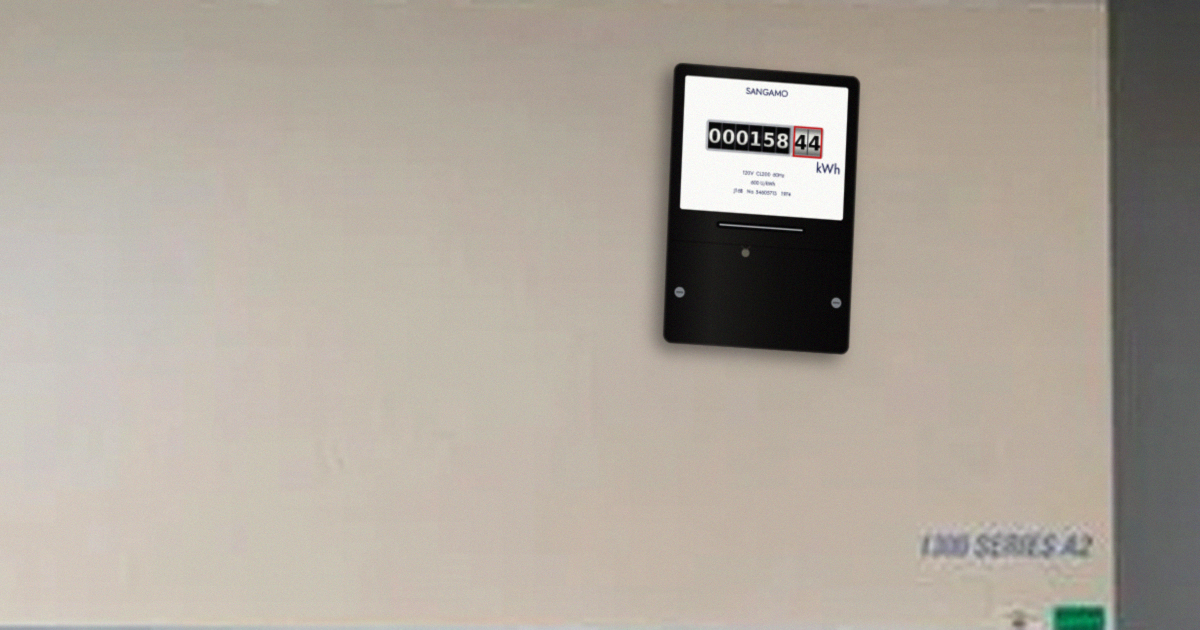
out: 158.44 kWh
